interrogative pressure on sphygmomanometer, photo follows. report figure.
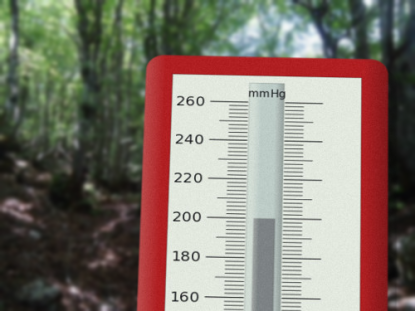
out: 200 mmHg
